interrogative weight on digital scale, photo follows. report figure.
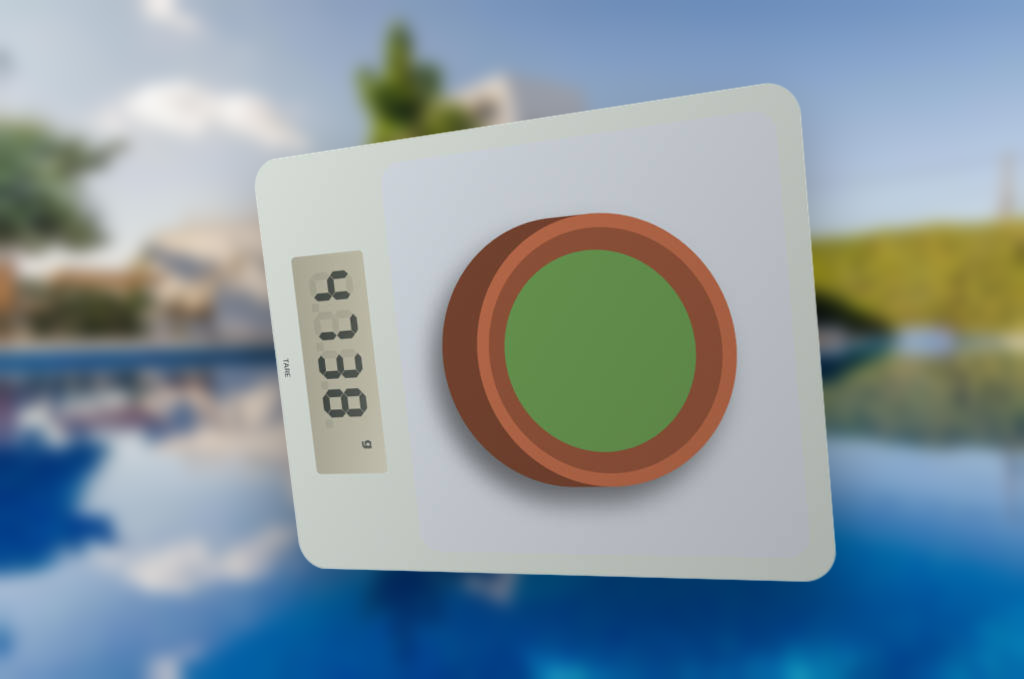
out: 4738 g
